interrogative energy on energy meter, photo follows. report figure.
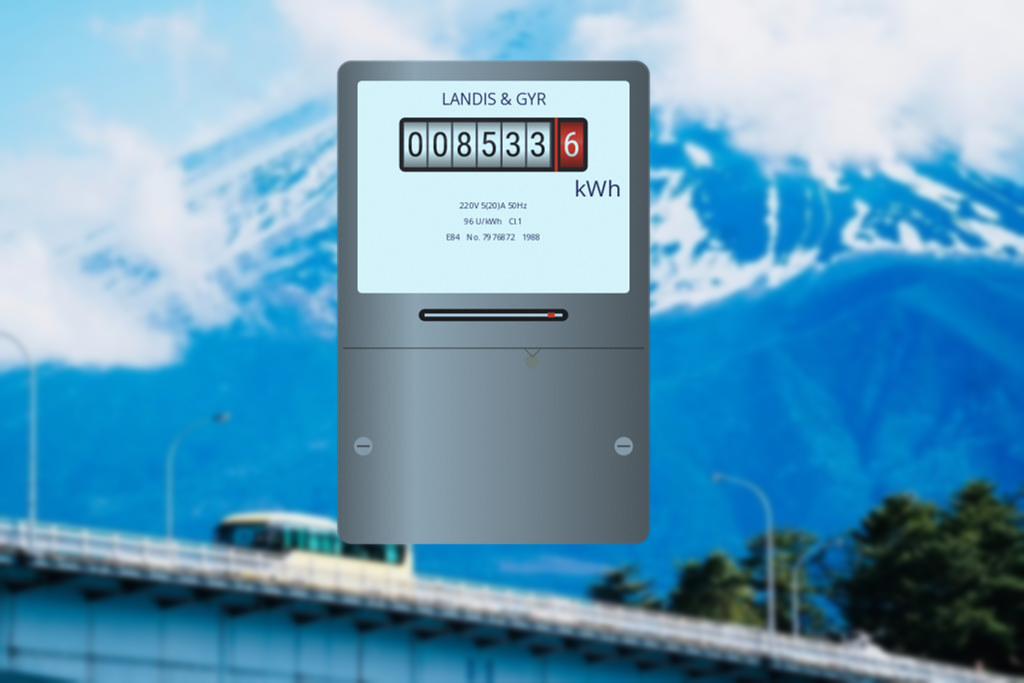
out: 8533.6 kWh
